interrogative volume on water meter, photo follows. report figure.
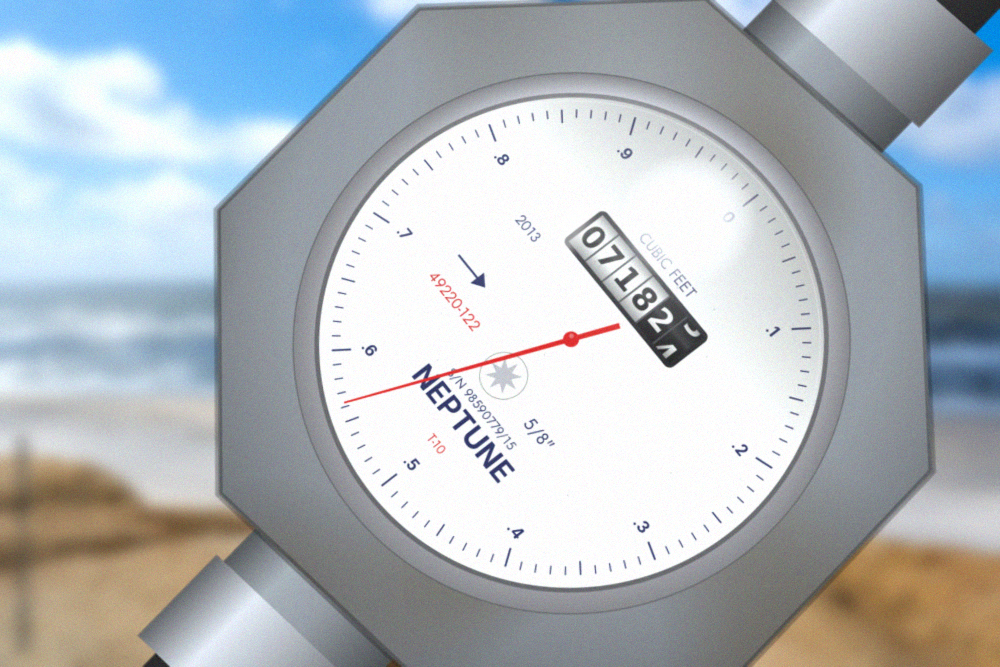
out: 71823.56 ft³
